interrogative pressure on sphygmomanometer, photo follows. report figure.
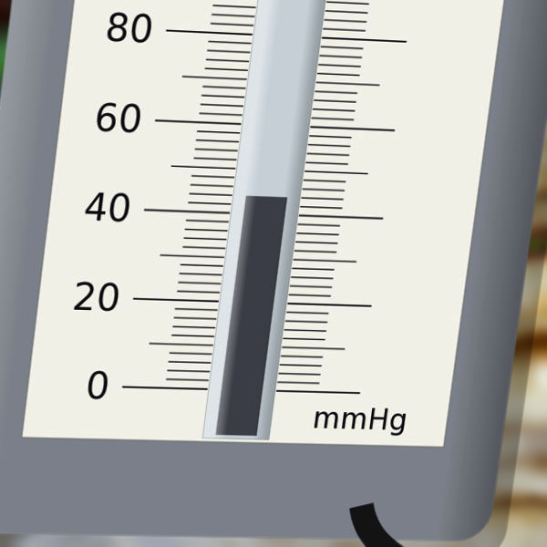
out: 44 mmHg
